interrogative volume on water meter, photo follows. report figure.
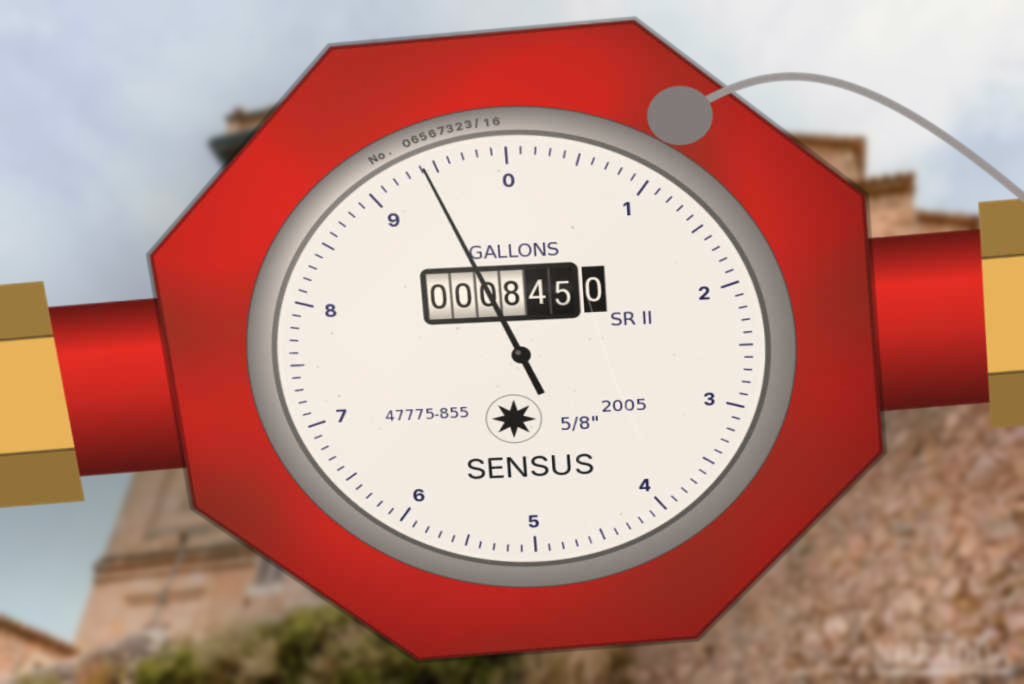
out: 8449.4 gal
